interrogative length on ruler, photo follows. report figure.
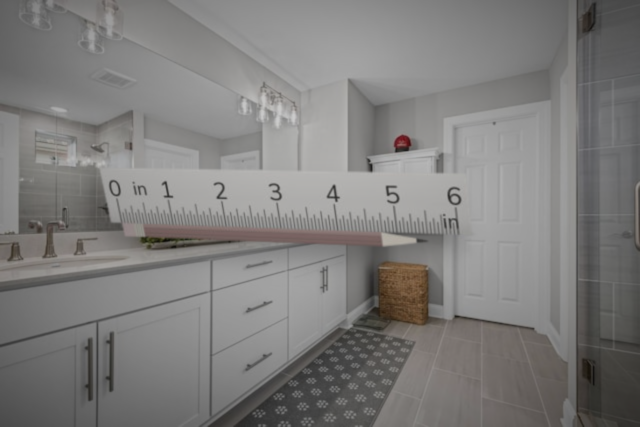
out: 5.5 in
